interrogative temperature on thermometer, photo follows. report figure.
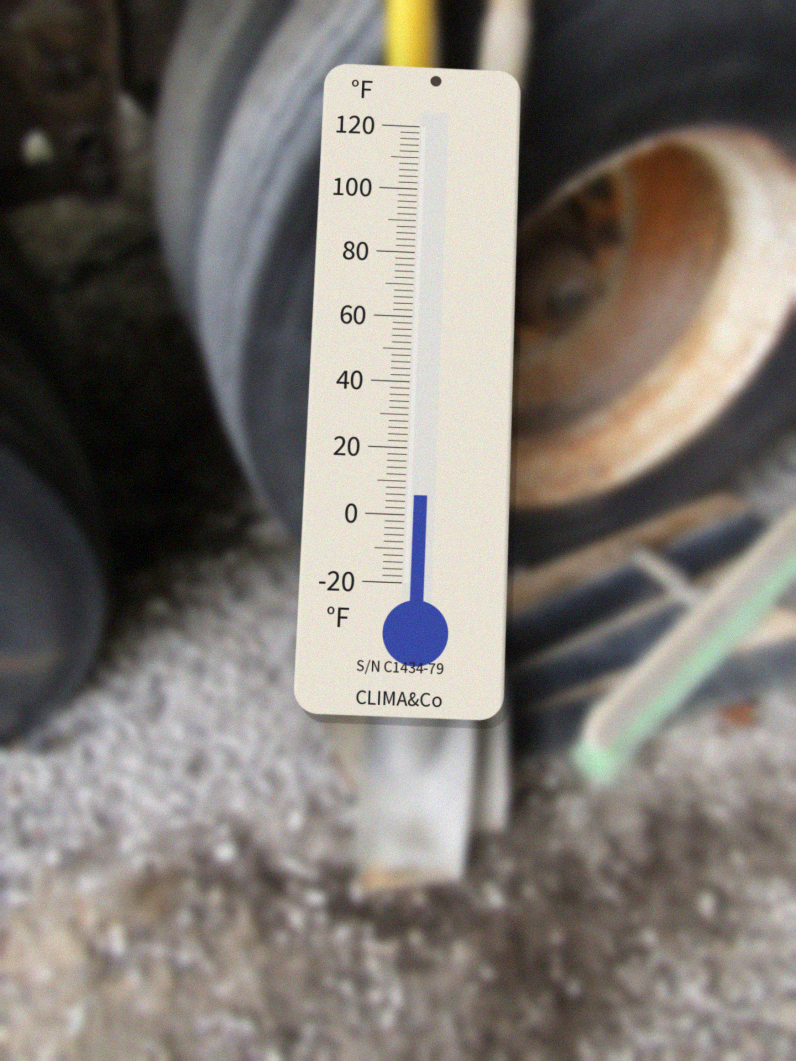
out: 6 °F
